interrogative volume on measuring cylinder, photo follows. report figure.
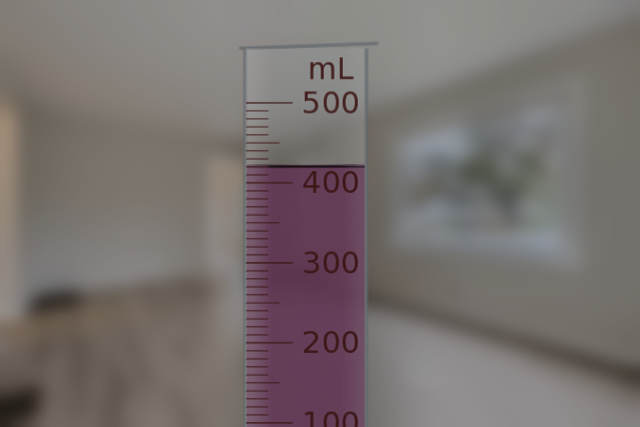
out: 420 mL
